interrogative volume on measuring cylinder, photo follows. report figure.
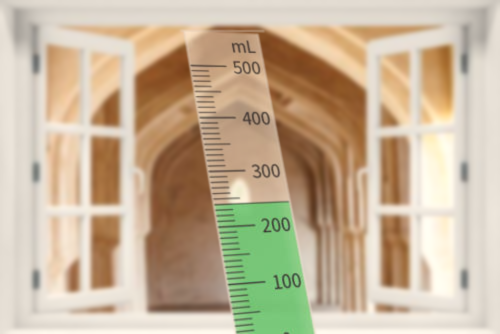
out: 240 mL
